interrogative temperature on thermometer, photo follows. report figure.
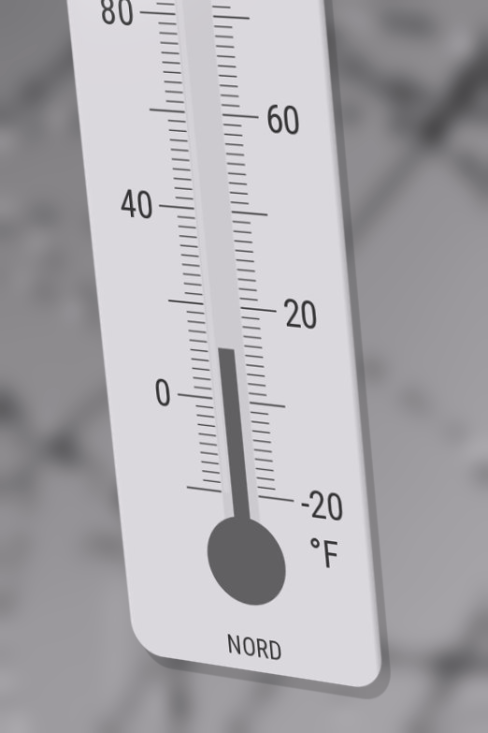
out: 11 °F
